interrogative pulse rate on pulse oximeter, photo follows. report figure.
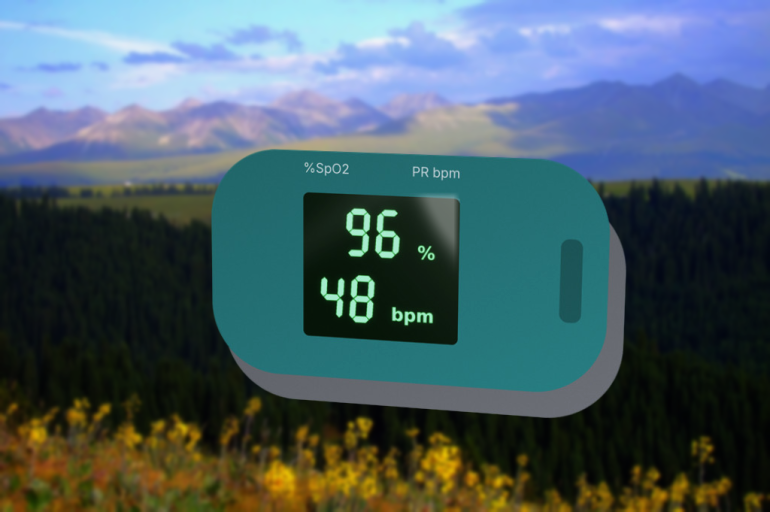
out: 48 bpm
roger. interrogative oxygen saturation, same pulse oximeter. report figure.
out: 96 %
